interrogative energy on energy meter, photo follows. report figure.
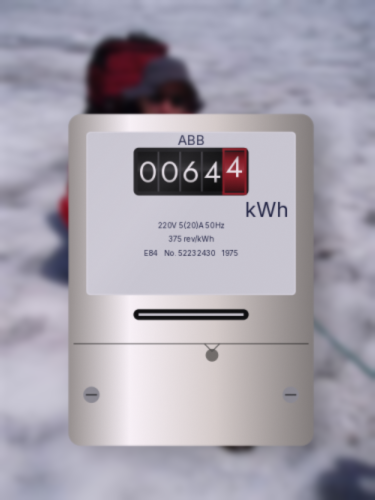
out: 64.4 kWh
